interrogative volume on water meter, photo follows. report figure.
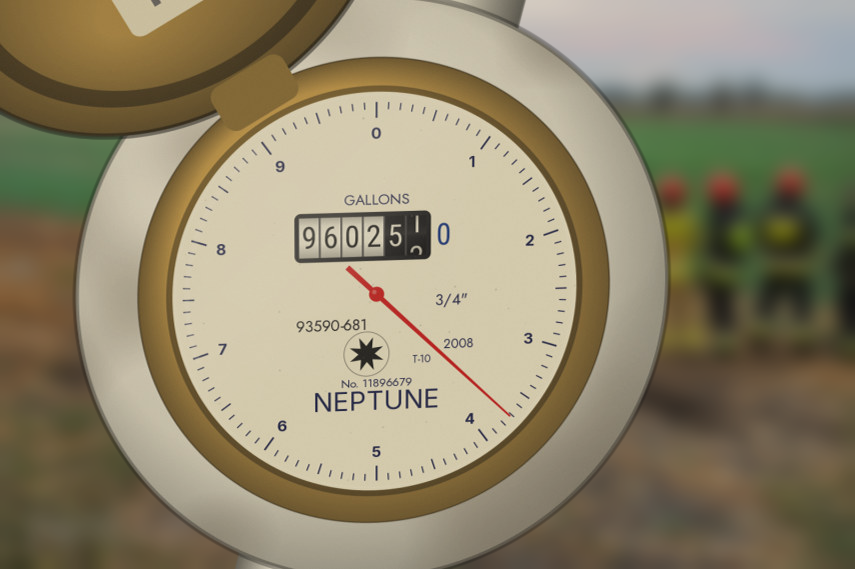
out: 9602513.7 gal
